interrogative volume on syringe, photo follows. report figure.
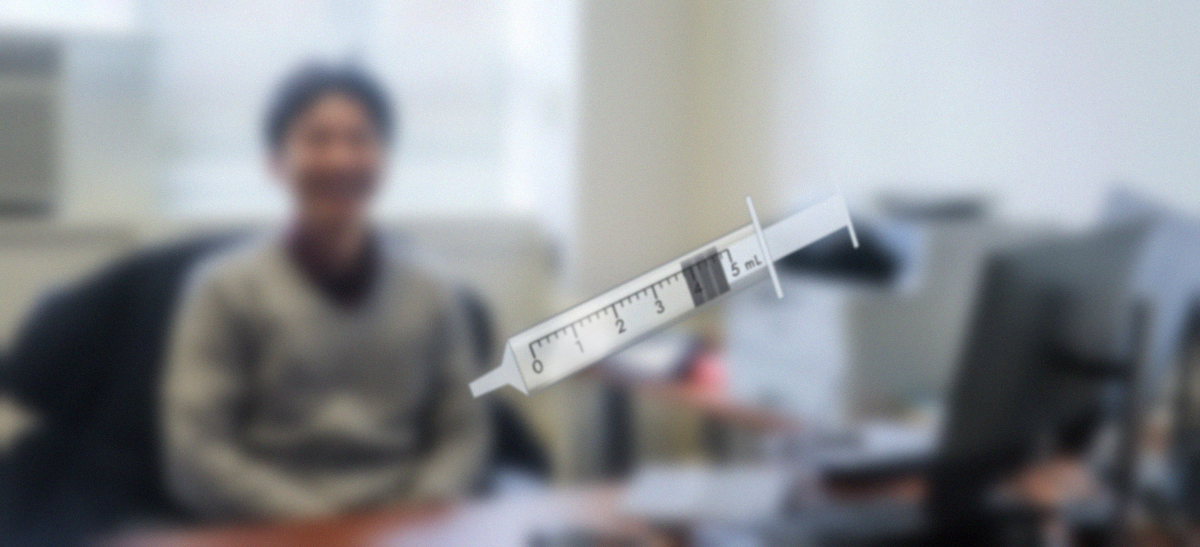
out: 3.8 mL
